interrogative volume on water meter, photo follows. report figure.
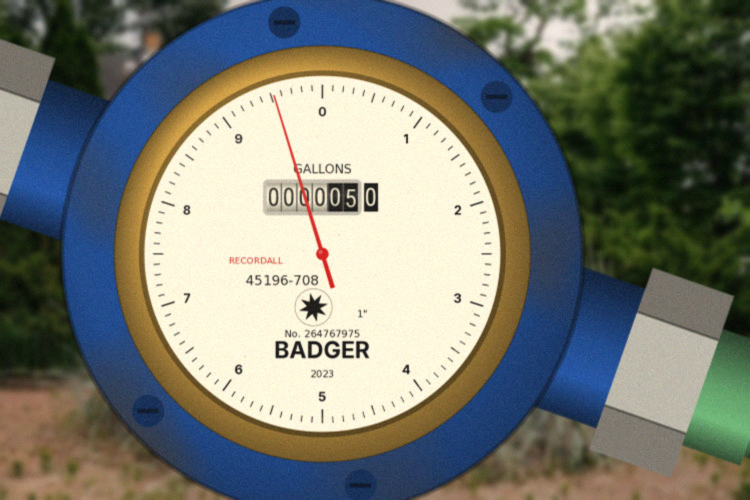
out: 49.5 gal
